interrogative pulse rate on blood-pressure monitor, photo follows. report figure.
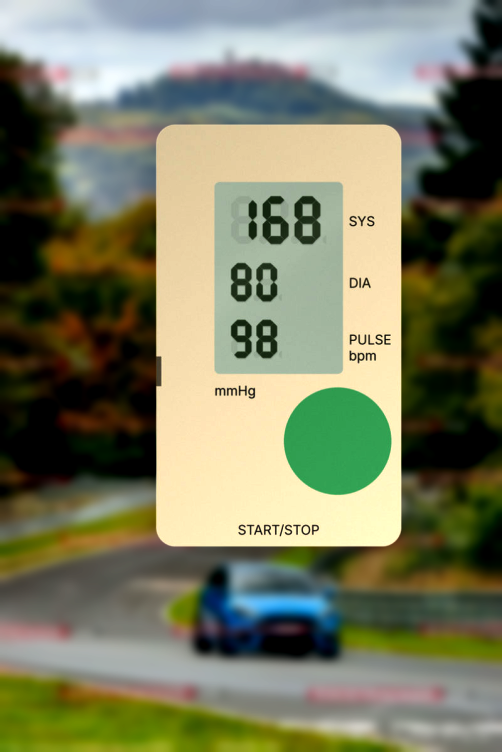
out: 98 bpm
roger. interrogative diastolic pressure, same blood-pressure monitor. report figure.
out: 80 mmHg
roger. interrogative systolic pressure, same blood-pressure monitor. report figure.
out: 168 mmHg
